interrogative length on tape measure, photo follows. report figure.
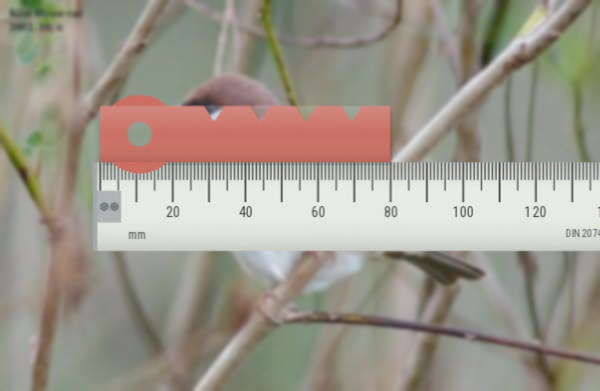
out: 80 mm
